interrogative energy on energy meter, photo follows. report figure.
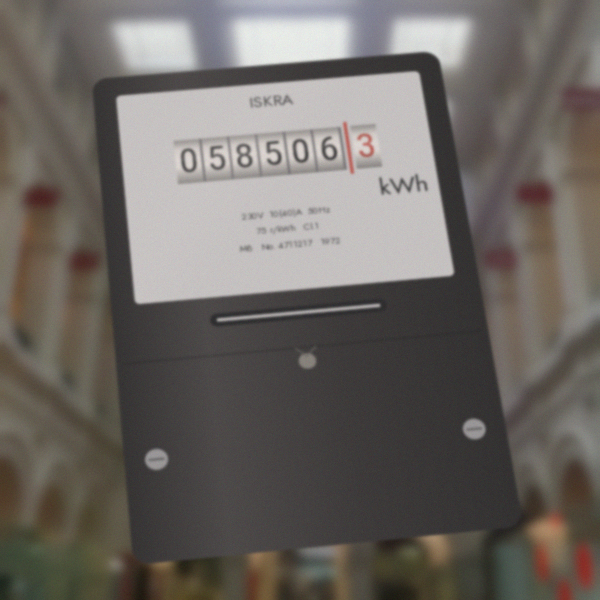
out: 58506.3 kWh
